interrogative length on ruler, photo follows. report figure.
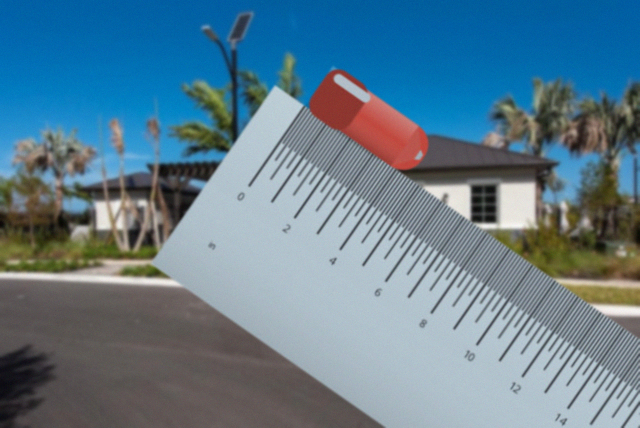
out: 4.5 in
